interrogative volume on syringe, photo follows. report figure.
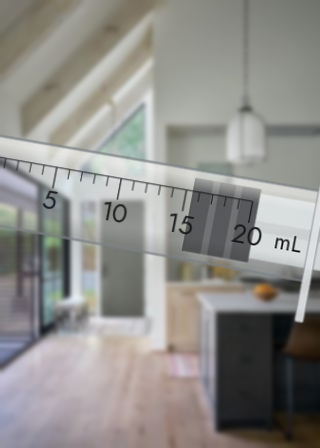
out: 15.5 mL
